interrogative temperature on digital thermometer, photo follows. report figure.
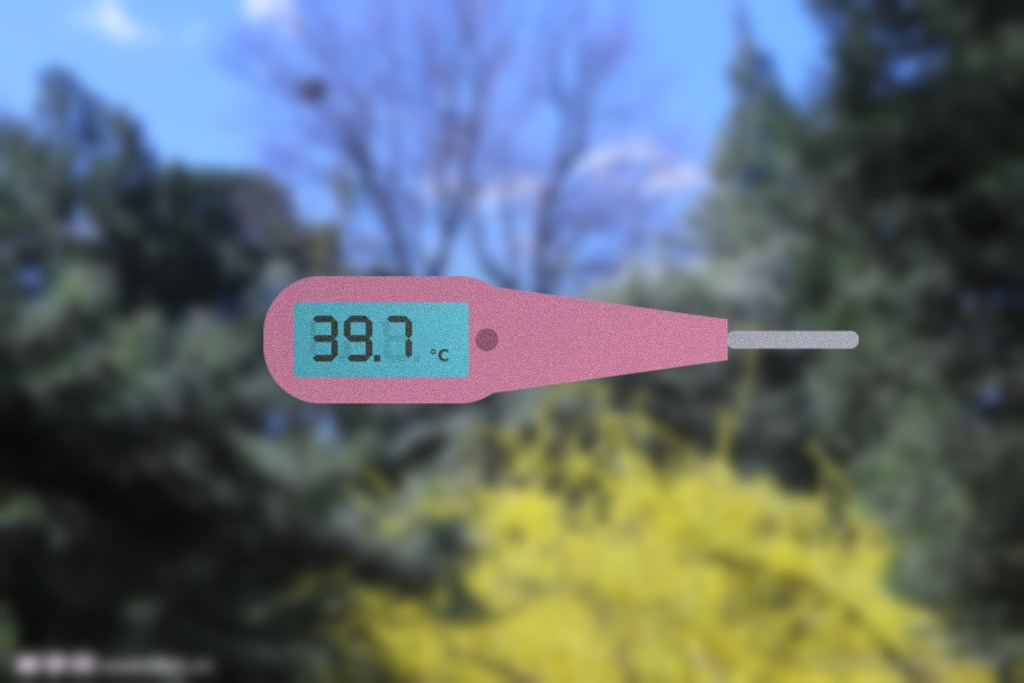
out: 39.7 °C
